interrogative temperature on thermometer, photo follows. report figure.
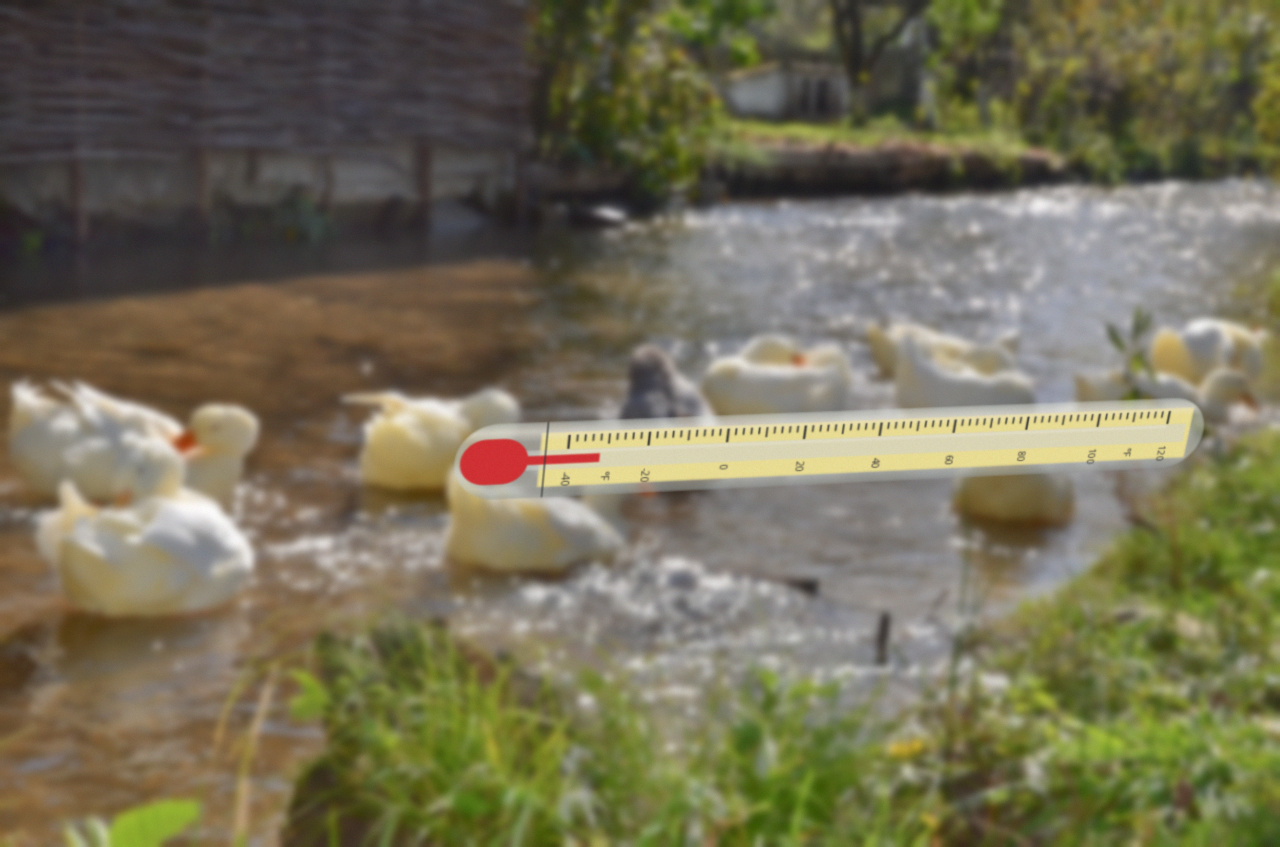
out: -32 °F
